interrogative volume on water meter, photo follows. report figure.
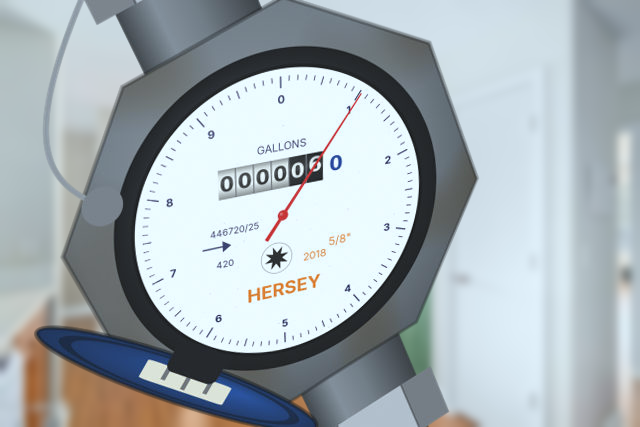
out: 61.0 gal
